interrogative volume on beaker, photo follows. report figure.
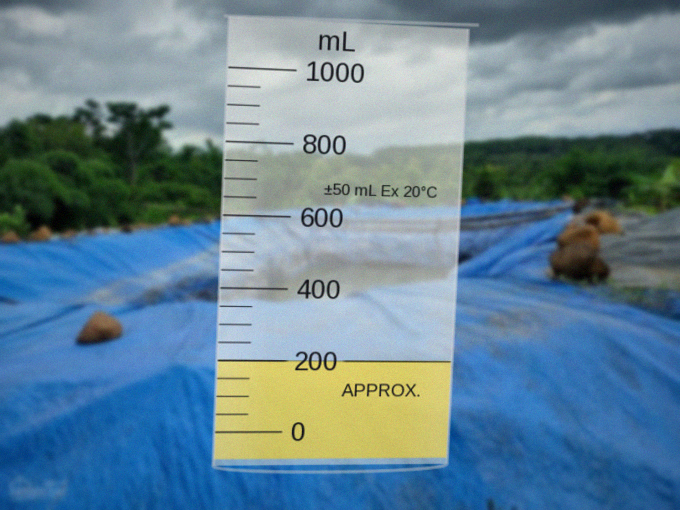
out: 200 mL
